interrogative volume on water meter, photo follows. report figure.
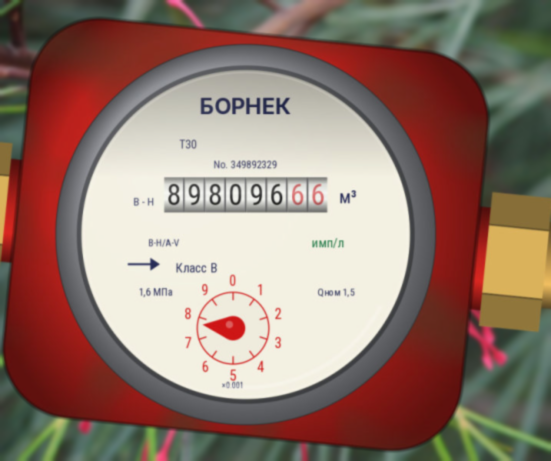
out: 898096.667 m³
